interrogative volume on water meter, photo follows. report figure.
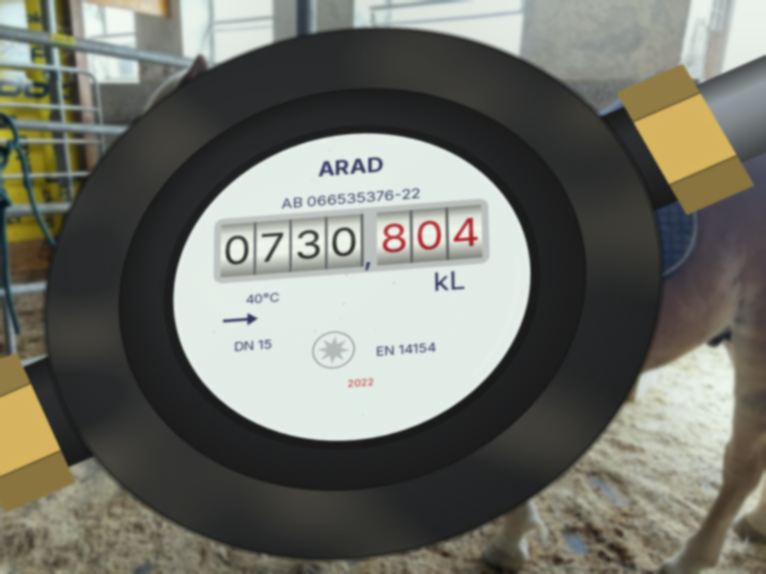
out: 730.804 kL
